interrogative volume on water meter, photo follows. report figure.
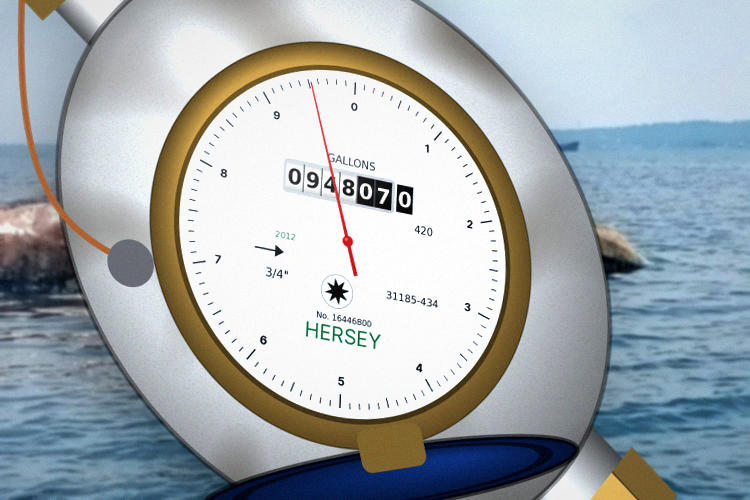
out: 948069.5 gal
